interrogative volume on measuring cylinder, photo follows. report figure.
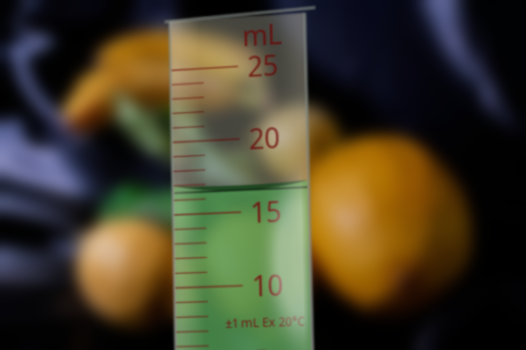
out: 16.5 mL
